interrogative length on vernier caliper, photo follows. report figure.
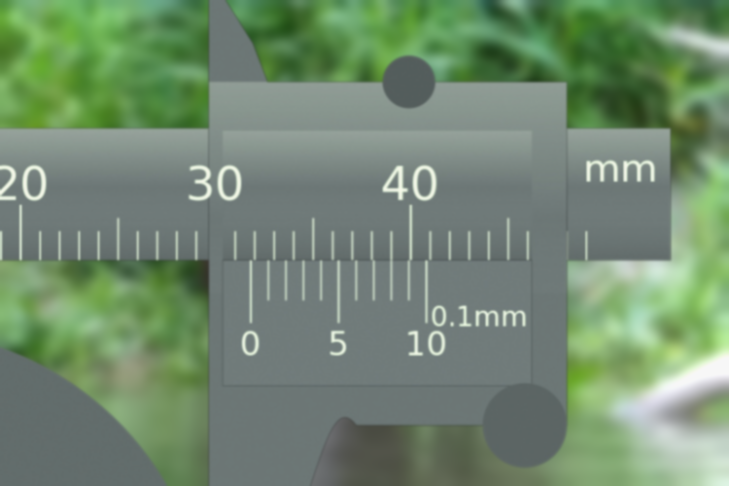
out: 31.8 mm
